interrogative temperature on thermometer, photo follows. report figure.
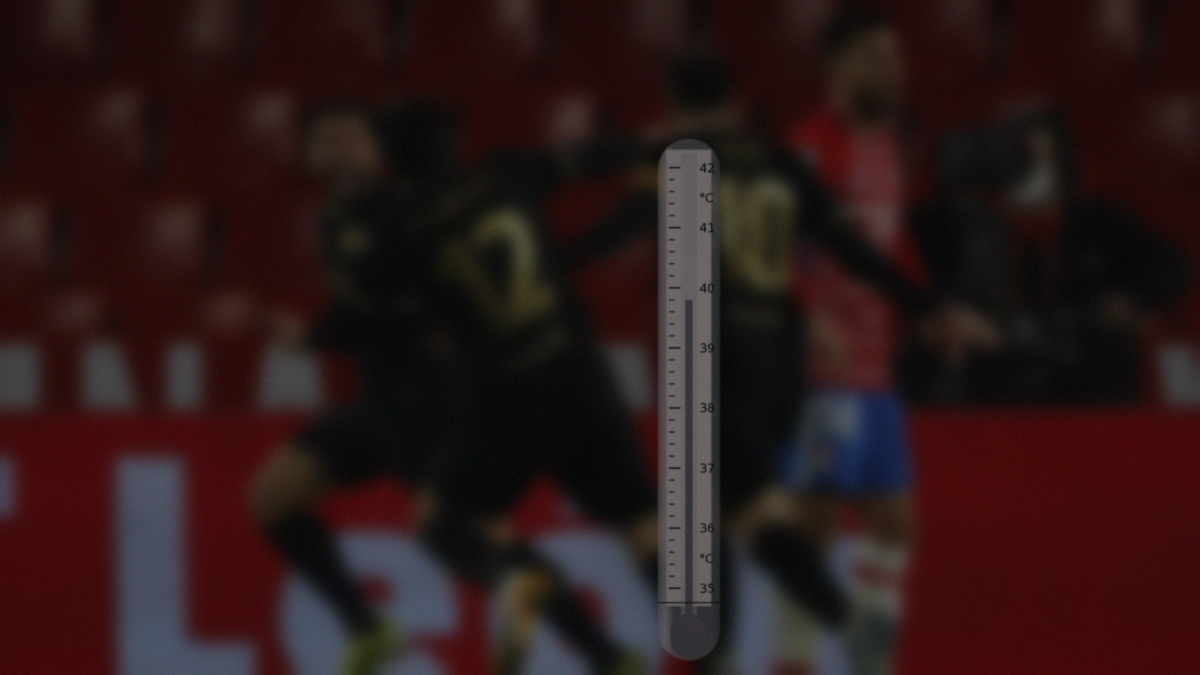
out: 39.8 °C
